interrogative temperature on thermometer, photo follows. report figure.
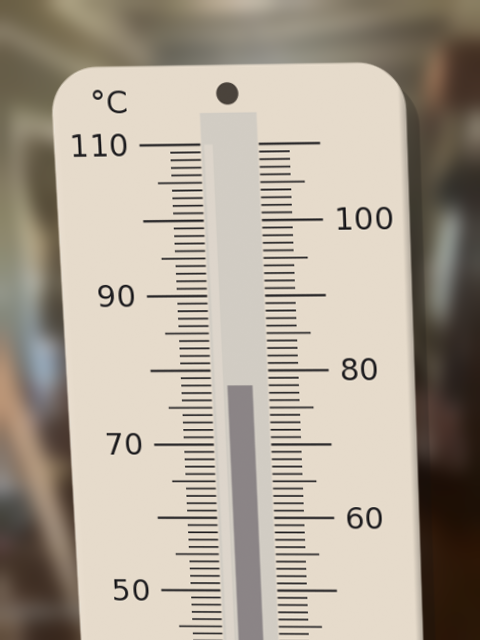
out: 78 °C
